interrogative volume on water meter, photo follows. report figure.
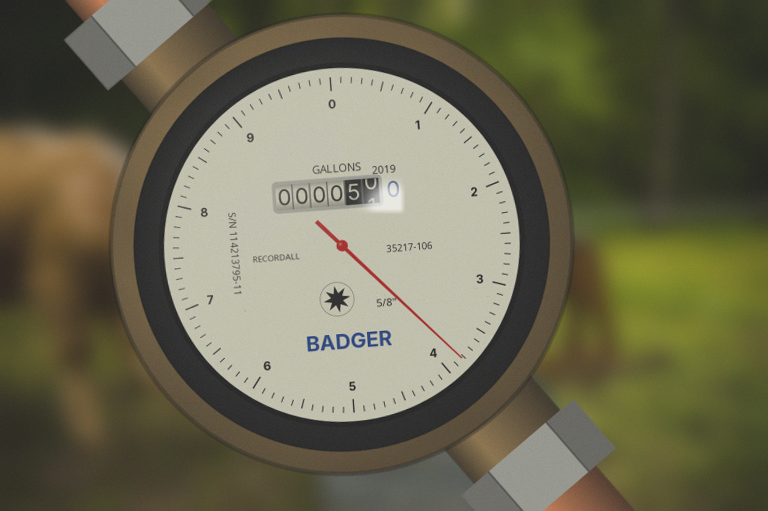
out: 503.8 gal
